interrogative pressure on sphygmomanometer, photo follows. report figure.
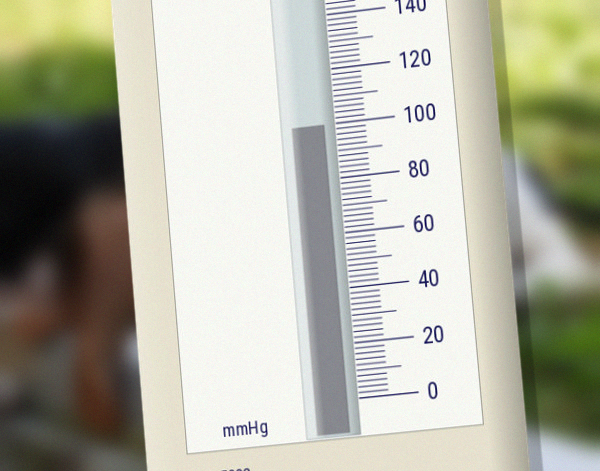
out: 100 mmHg
